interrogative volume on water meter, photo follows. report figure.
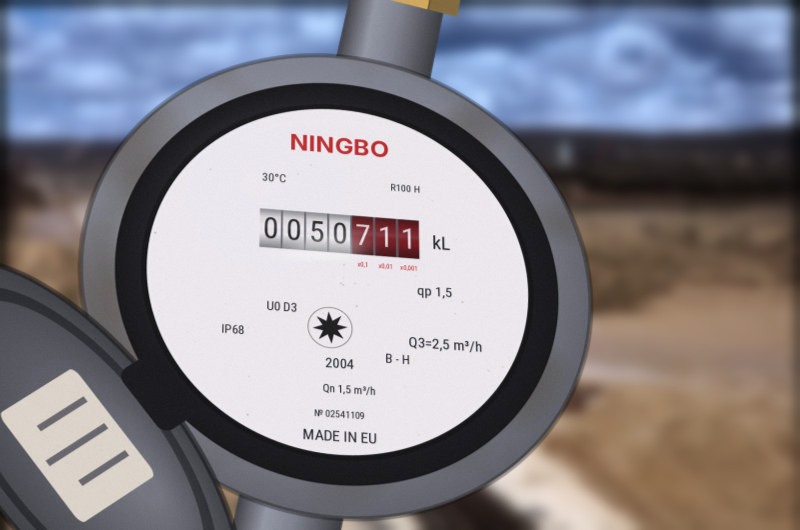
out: 50.711 kL
